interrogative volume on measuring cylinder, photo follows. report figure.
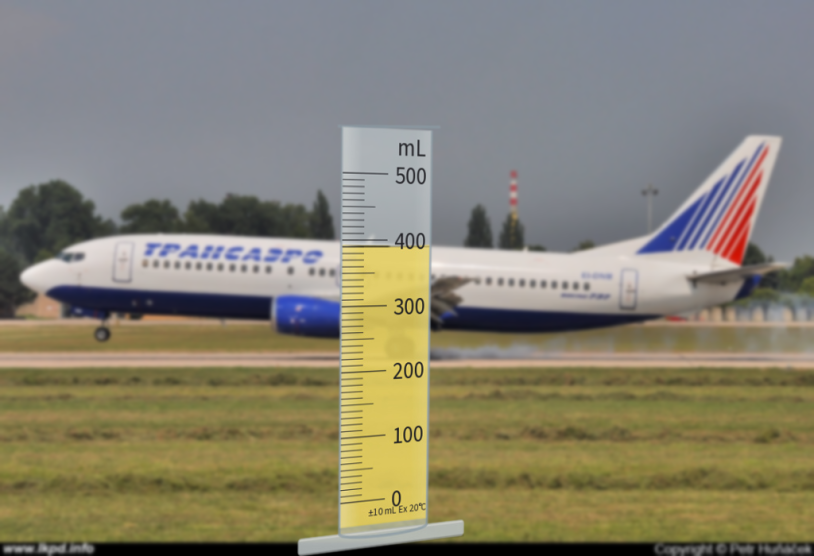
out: 390 mL
